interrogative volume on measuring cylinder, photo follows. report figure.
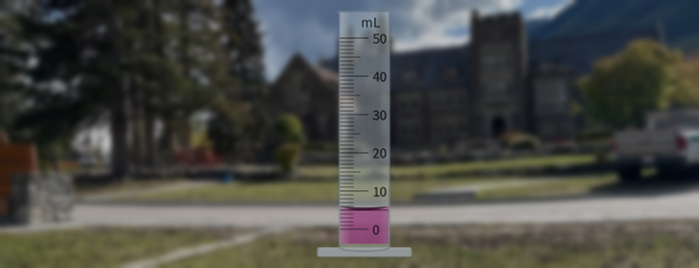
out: 5 mL
